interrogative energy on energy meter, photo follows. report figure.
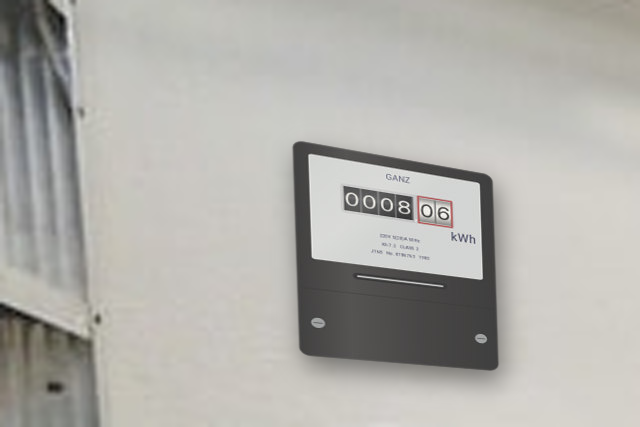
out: 8.06 kWh
